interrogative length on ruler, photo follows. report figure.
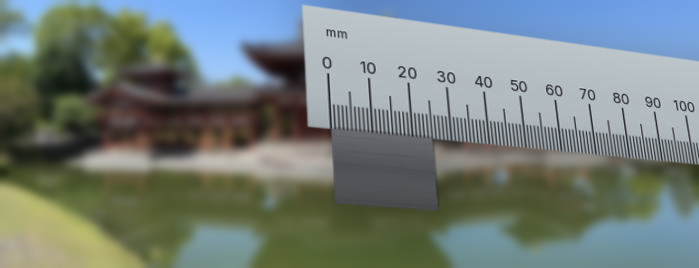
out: 25 mm
